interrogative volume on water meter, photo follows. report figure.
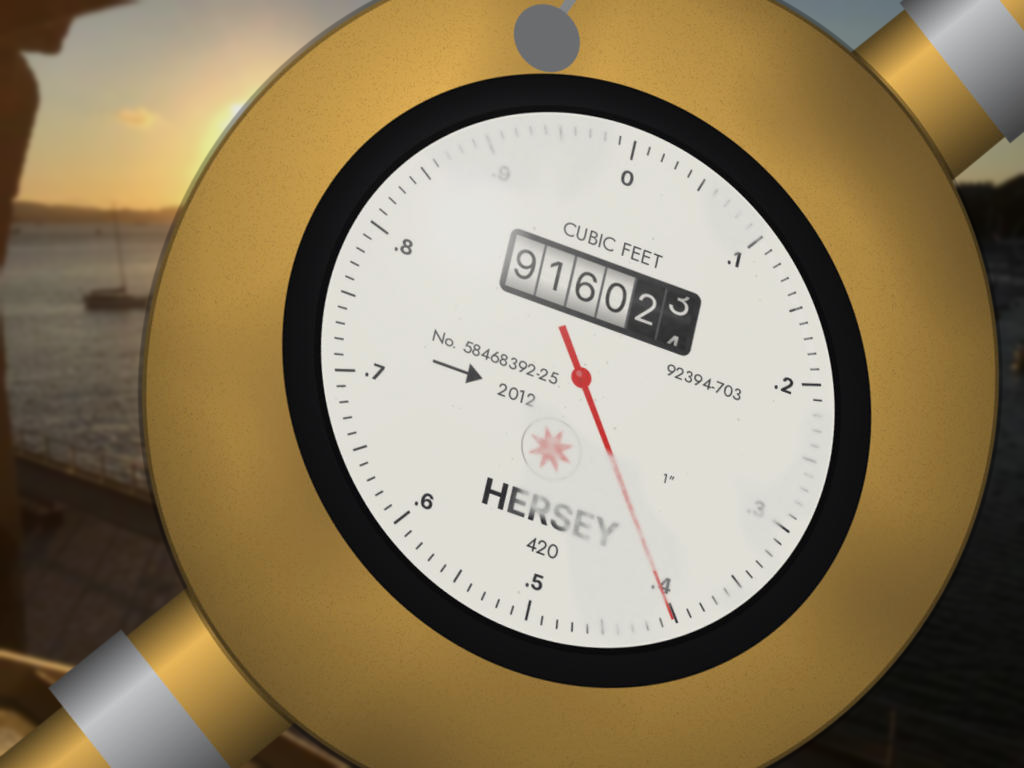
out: 916023.40 ft³
